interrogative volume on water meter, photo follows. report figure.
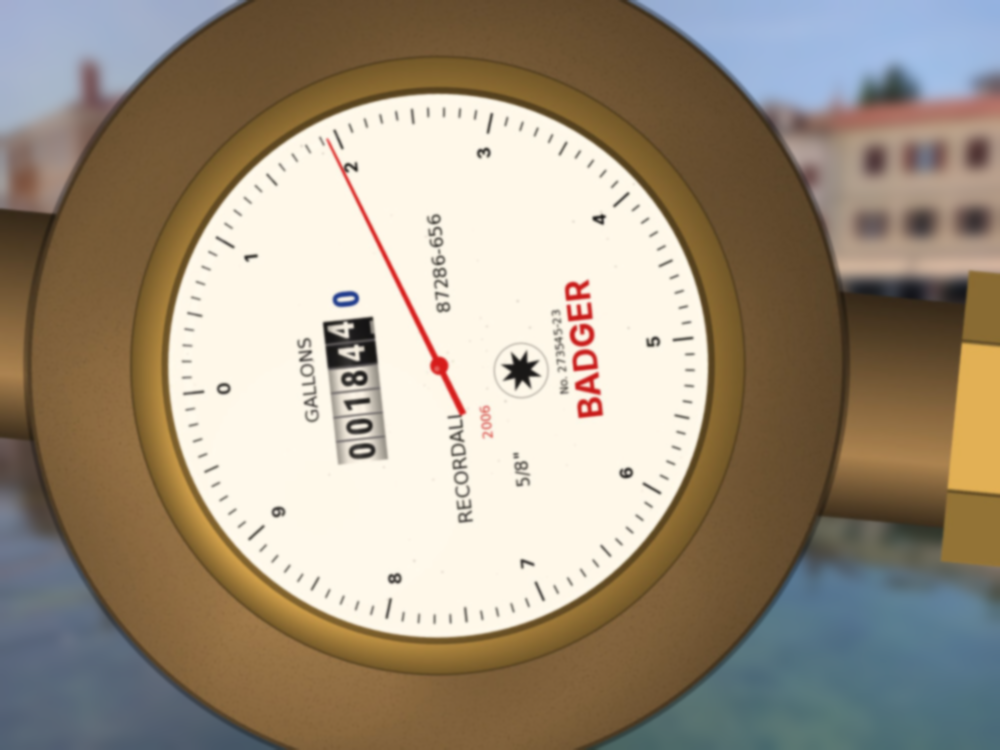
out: 18441.9 gal
